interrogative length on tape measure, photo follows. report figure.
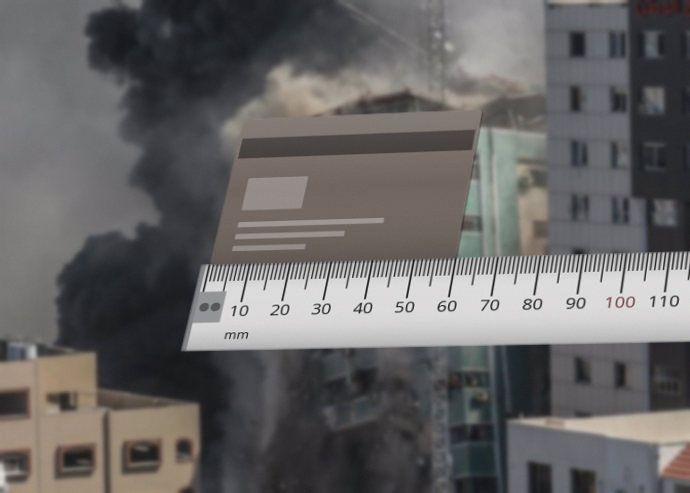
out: 60 mm
